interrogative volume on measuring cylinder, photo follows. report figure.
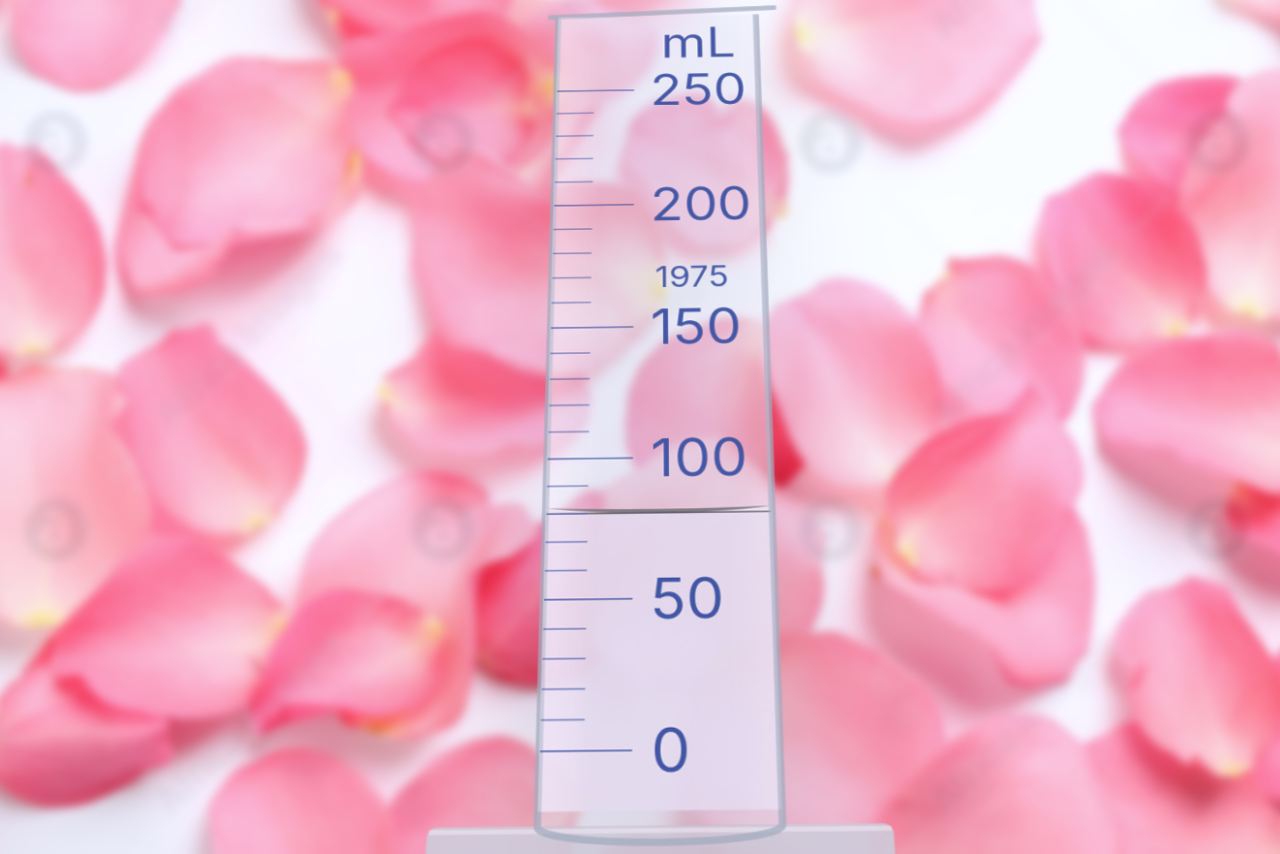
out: 80 mL
